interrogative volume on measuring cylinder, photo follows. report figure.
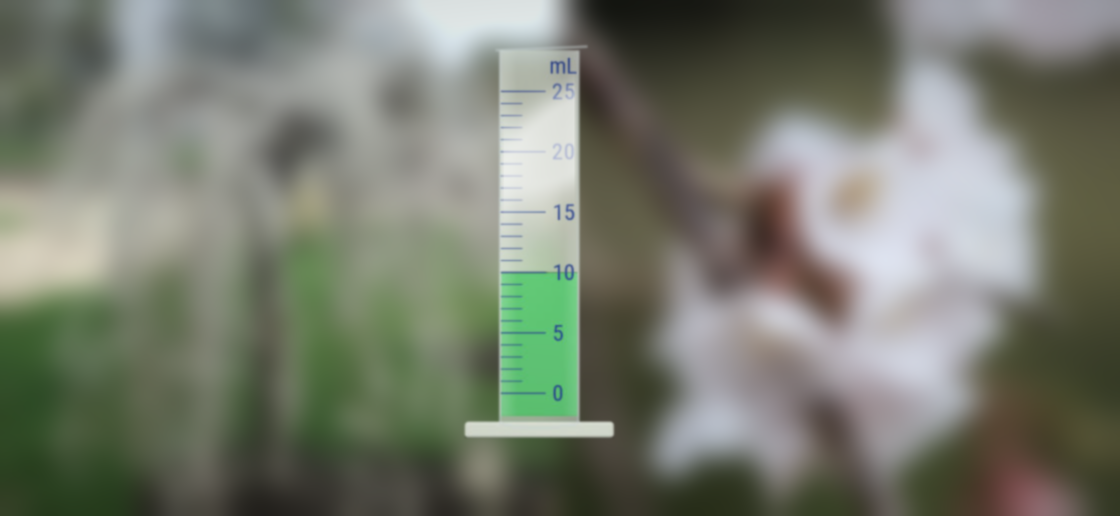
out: 10 mL
